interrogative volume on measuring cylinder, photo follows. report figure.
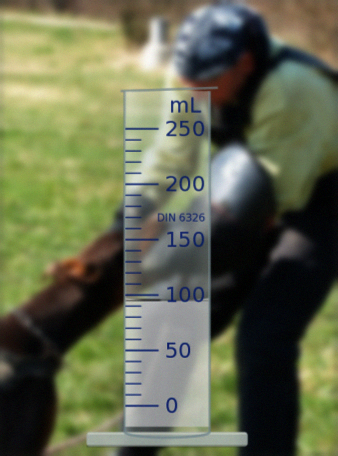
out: 95 mL
